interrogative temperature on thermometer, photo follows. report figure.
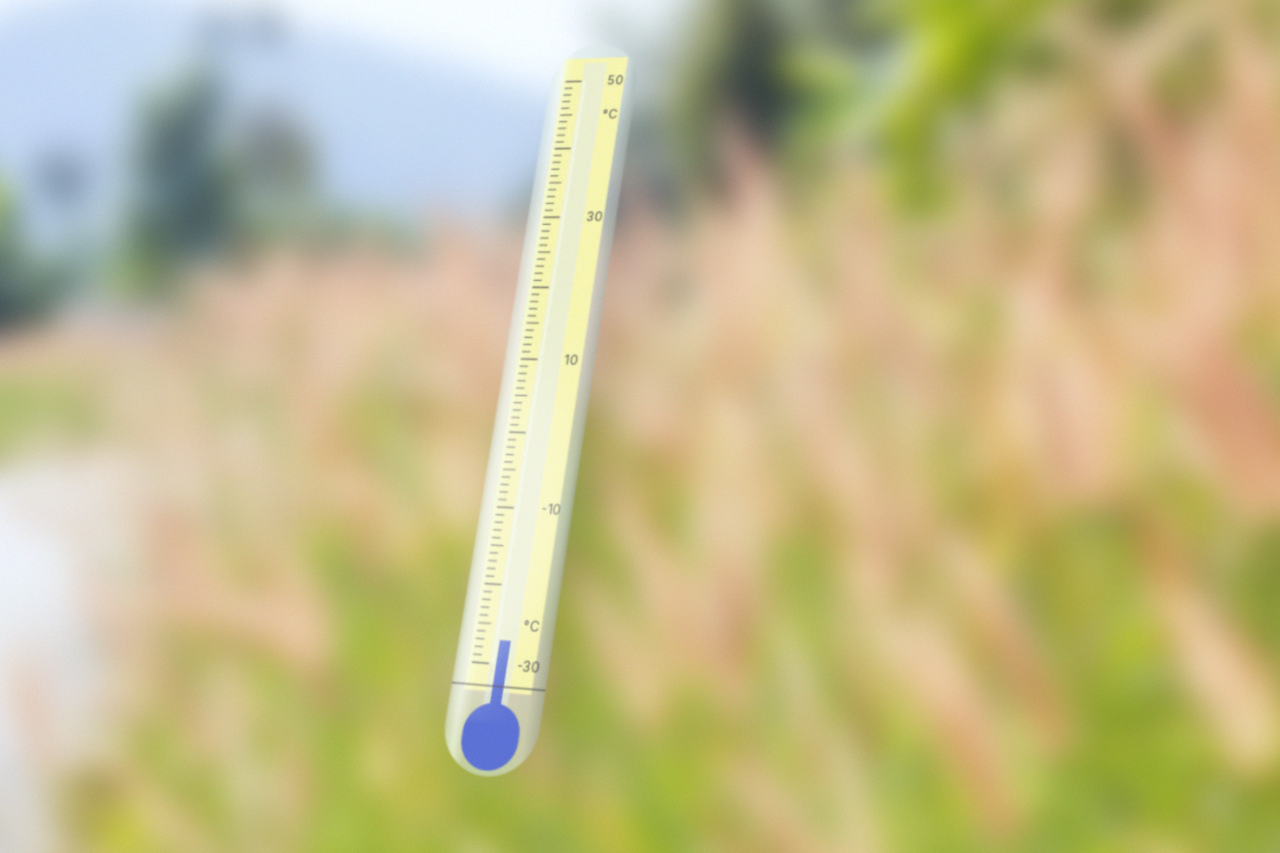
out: -27 °C
